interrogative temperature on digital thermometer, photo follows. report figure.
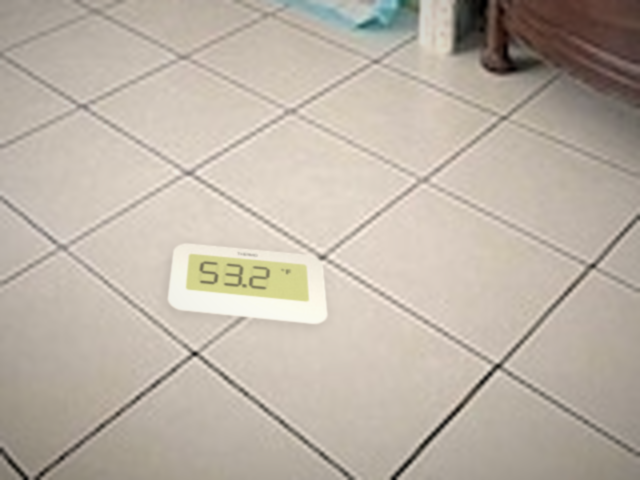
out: 53.2 °F
